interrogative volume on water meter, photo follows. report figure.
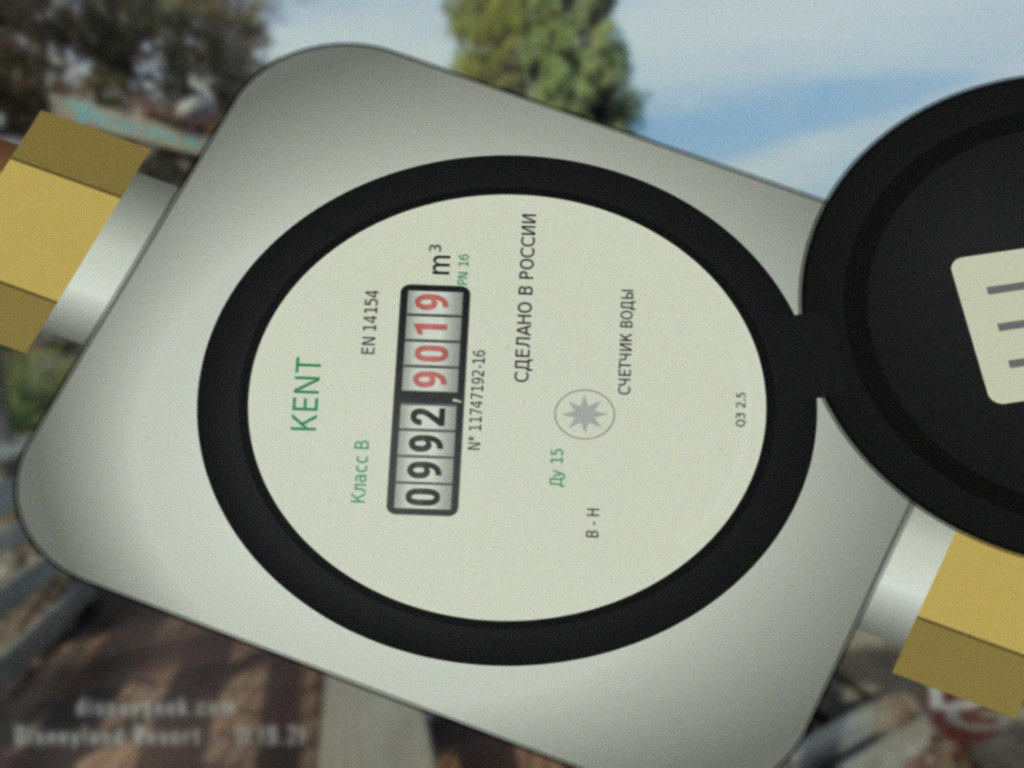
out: 992.9019 m³
